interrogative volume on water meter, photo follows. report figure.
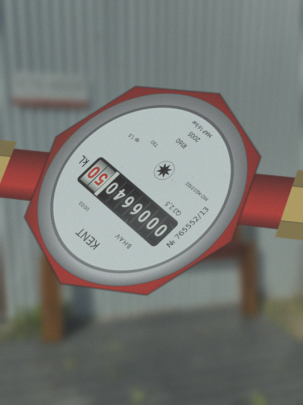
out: 6640.50 kL
